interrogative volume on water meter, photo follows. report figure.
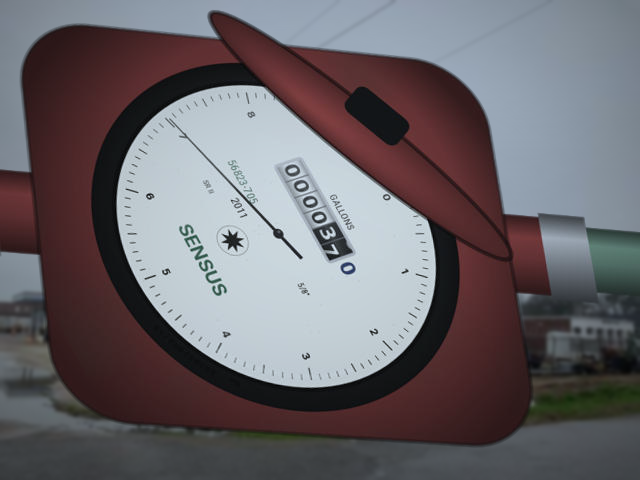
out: 367.0 gal
